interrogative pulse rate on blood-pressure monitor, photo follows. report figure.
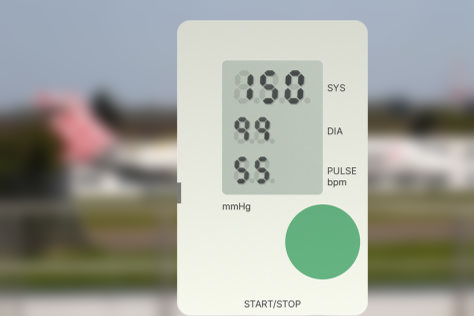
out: 55 bpm
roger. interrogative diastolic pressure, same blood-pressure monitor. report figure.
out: 99 mmHg
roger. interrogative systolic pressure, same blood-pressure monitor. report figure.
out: 150 mmHg
